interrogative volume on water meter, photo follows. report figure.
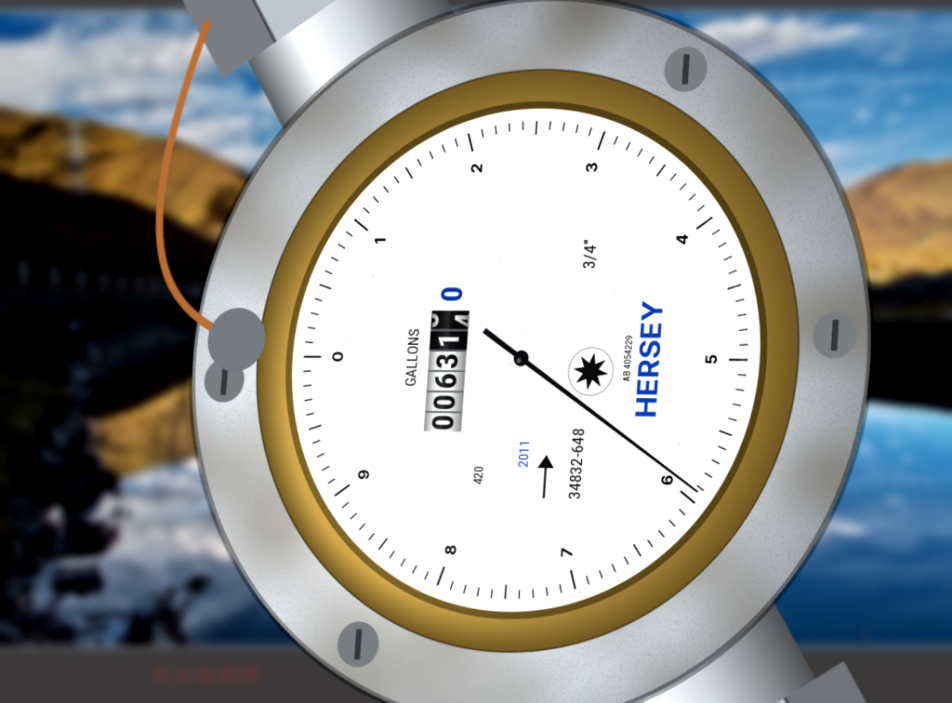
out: 63135.9 gal
